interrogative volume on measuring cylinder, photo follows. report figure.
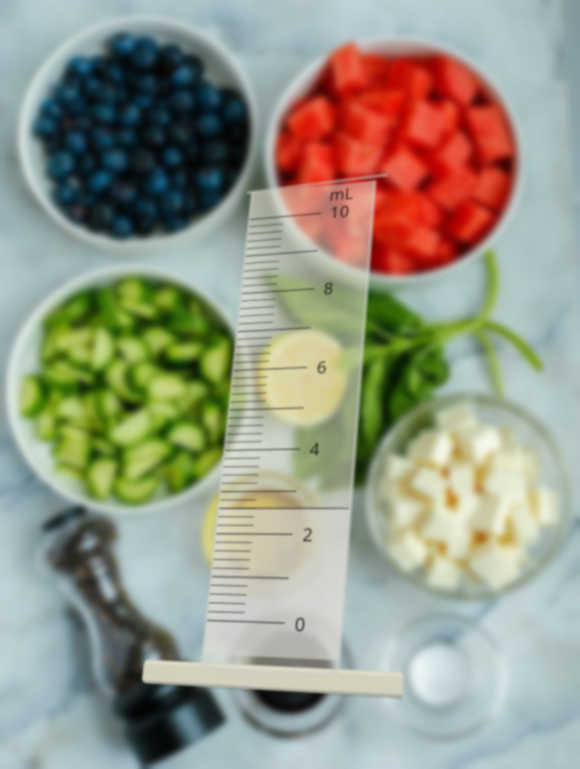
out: 2.6 mL
